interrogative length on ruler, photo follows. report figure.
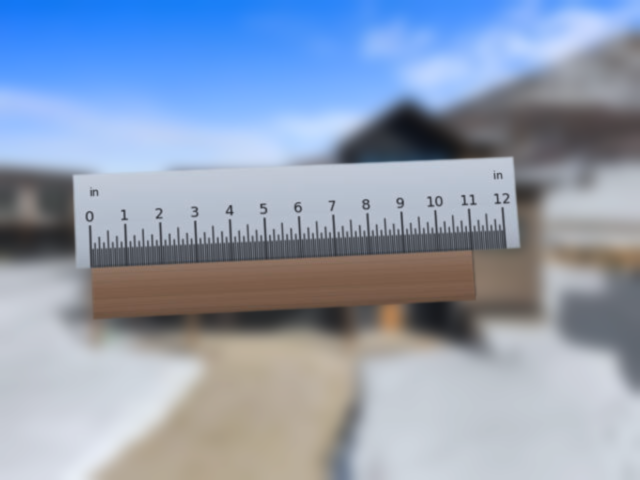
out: 11 in
